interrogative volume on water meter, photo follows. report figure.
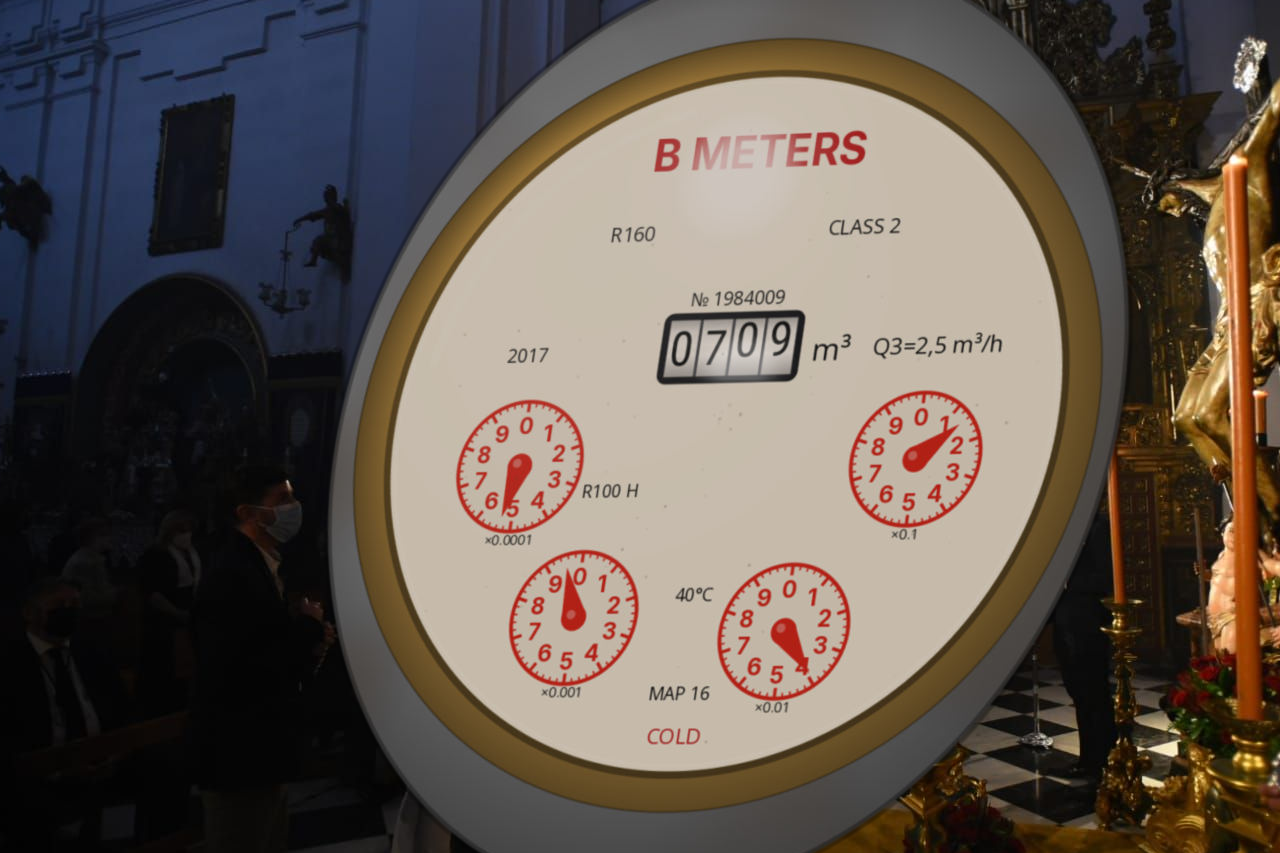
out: 709.1395 m³
